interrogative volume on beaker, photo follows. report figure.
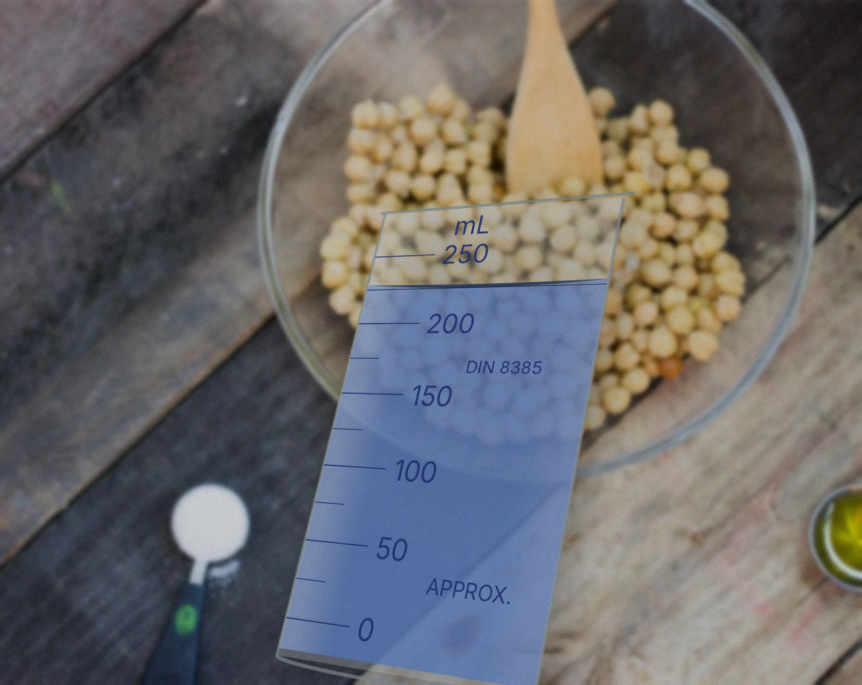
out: 225 mL
